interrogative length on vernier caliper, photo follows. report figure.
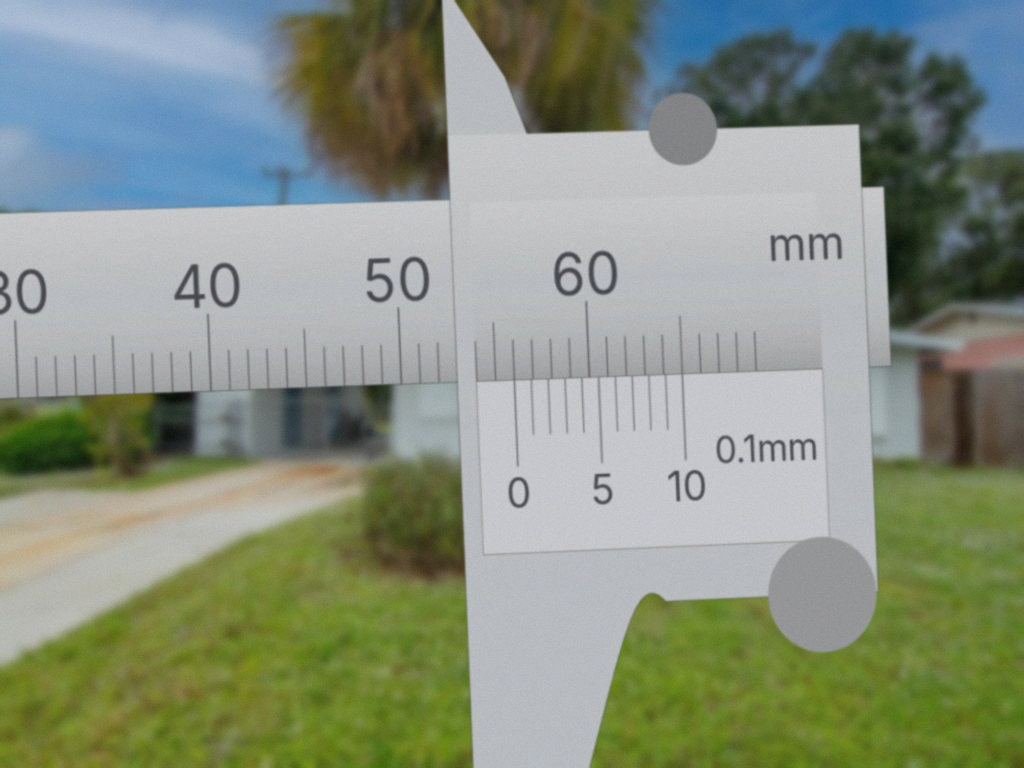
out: 56.0 mm
